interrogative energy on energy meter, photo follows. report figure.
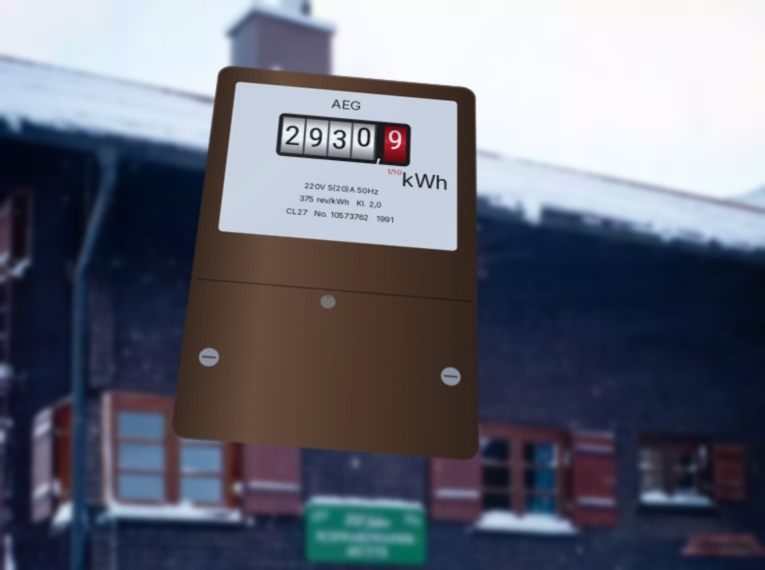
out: 2930.9 kWh
